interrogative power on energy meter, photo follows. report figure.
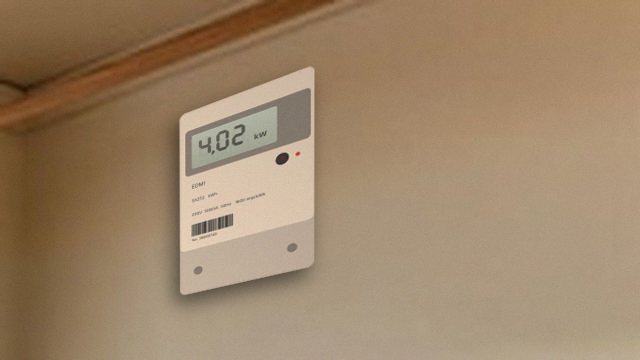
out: 4.02 kW
